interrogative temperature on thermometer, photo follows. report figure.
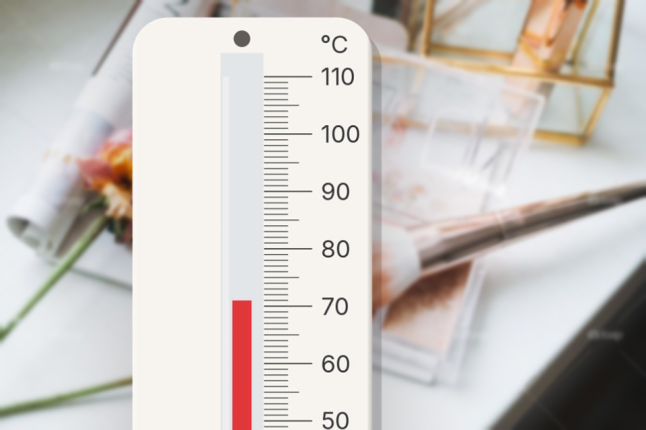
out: 71 °C
